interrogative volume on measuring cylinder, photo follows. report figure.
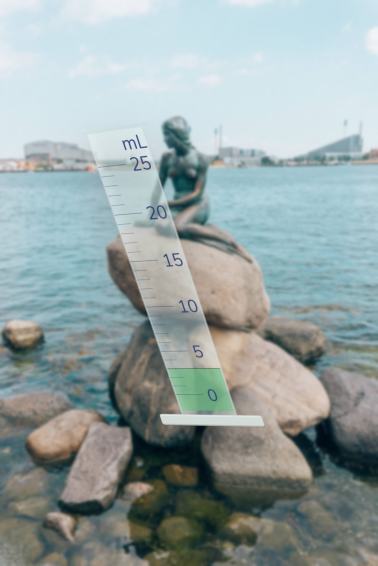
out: 3 mL
